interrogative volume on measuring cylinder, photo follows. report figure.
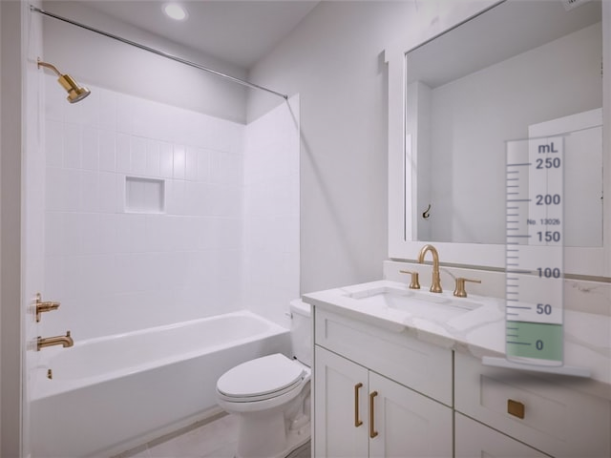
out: 30 mL
